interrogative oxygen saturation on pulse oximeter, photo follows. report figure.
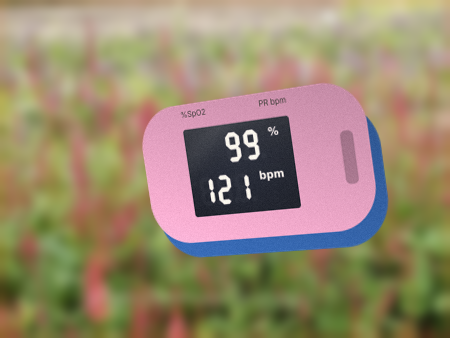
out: 99 %
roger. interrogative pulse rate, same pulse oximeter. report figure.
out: 121 bpm
